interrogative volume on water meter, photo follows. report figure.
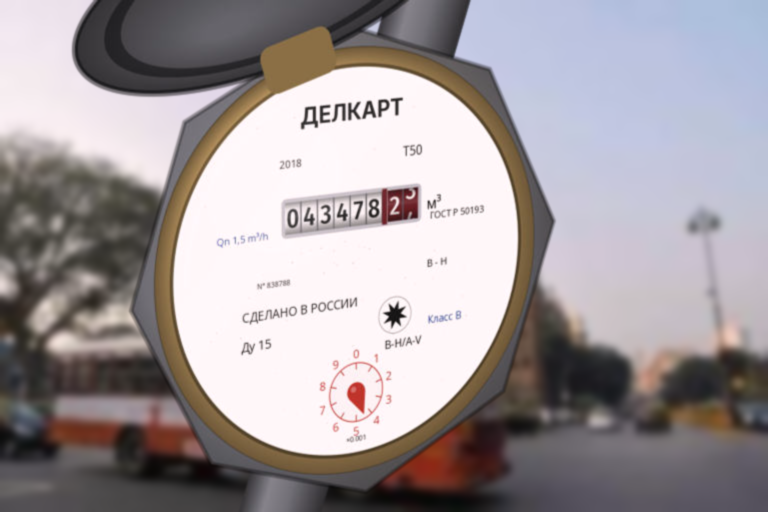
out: 43478.234 m³
